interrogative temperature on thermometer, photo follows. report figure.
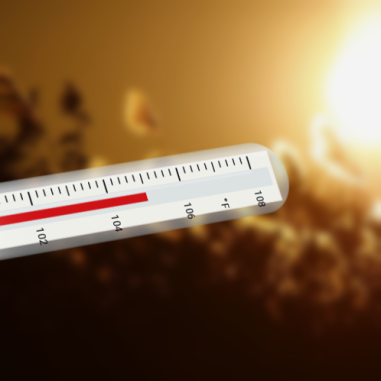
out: 105 °F
